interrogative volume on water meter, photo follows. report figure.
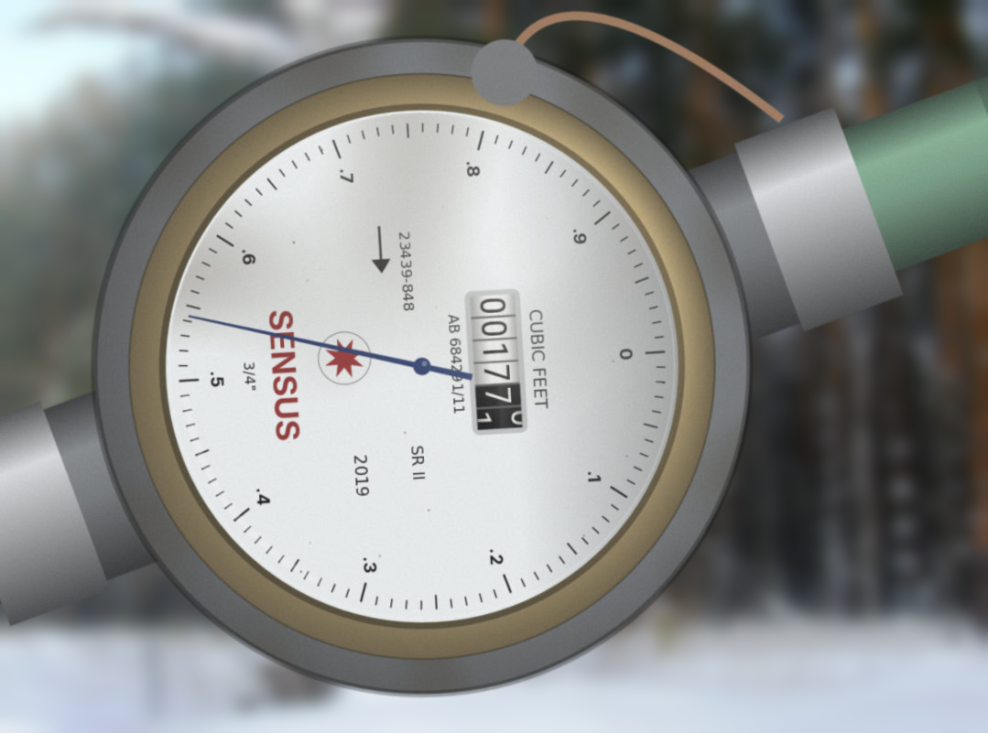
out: 1770.54 ft³
